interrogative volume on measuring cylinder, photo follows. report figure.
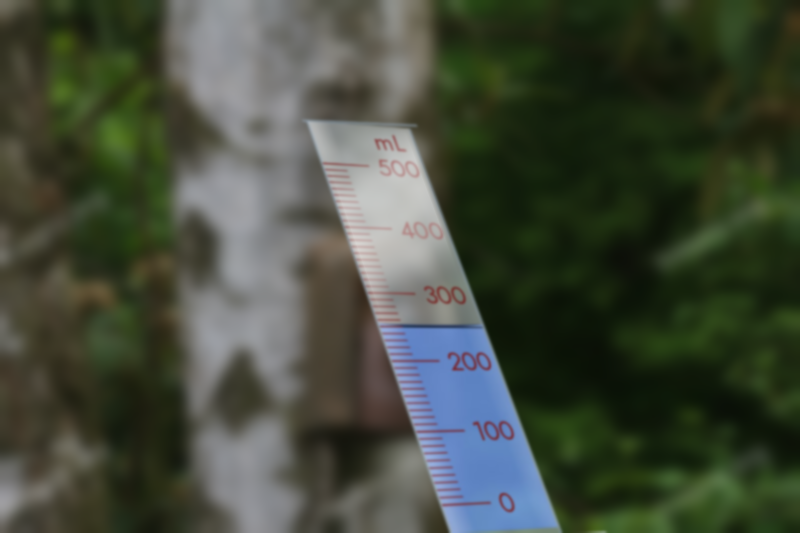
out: 250 mL
